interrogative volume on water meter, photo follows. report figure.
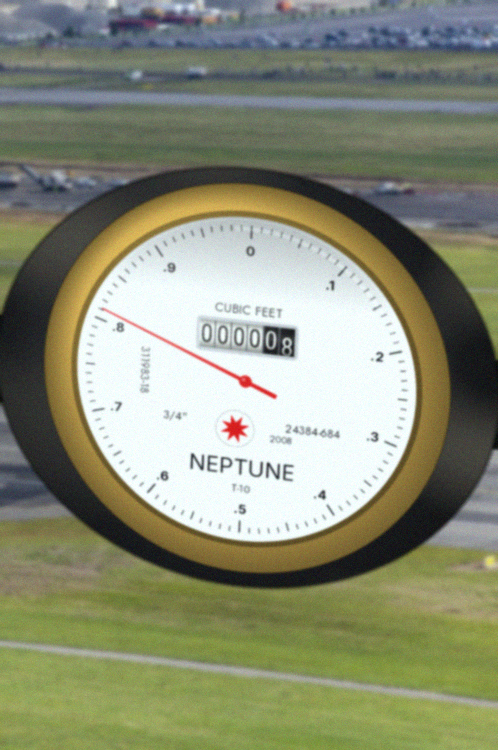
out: 7.81 ft³
